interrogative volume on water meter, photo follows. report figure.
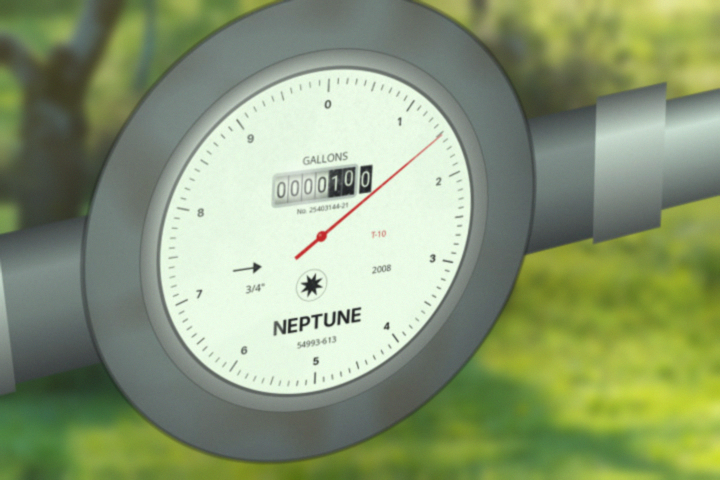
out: 101.5 gal
